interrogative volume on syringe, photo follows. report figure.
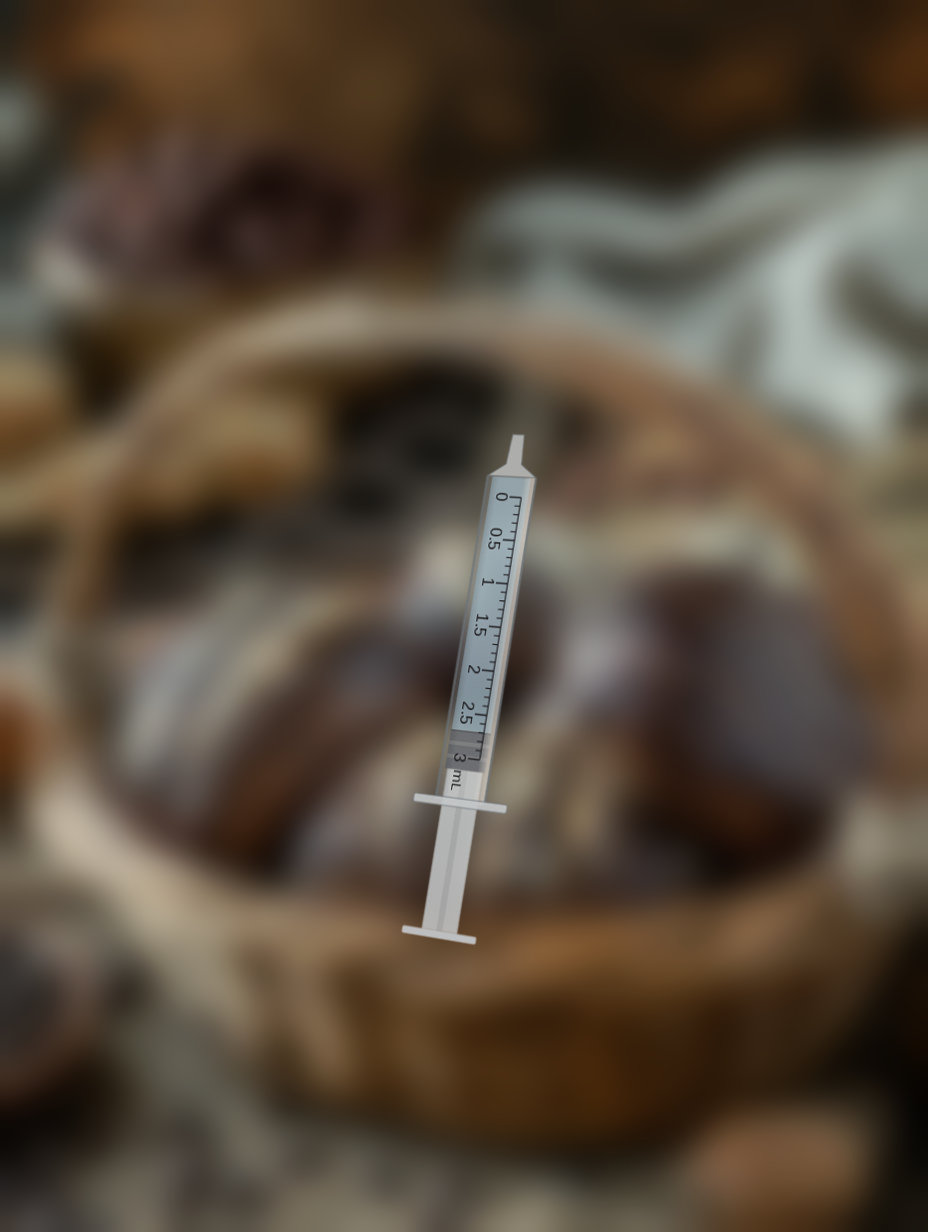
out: 2.7 mL
